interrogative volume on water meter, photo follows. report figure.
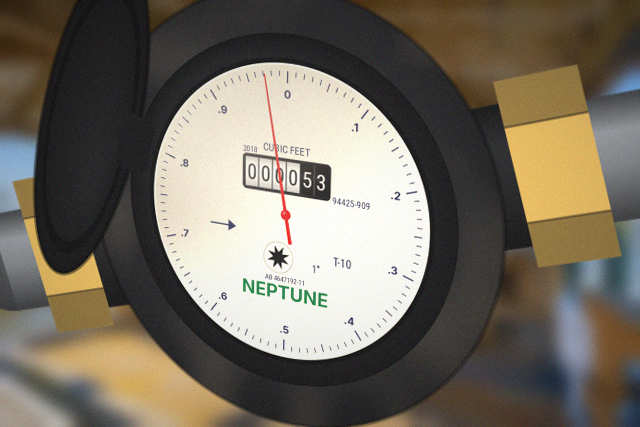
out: 52.97 ft³
